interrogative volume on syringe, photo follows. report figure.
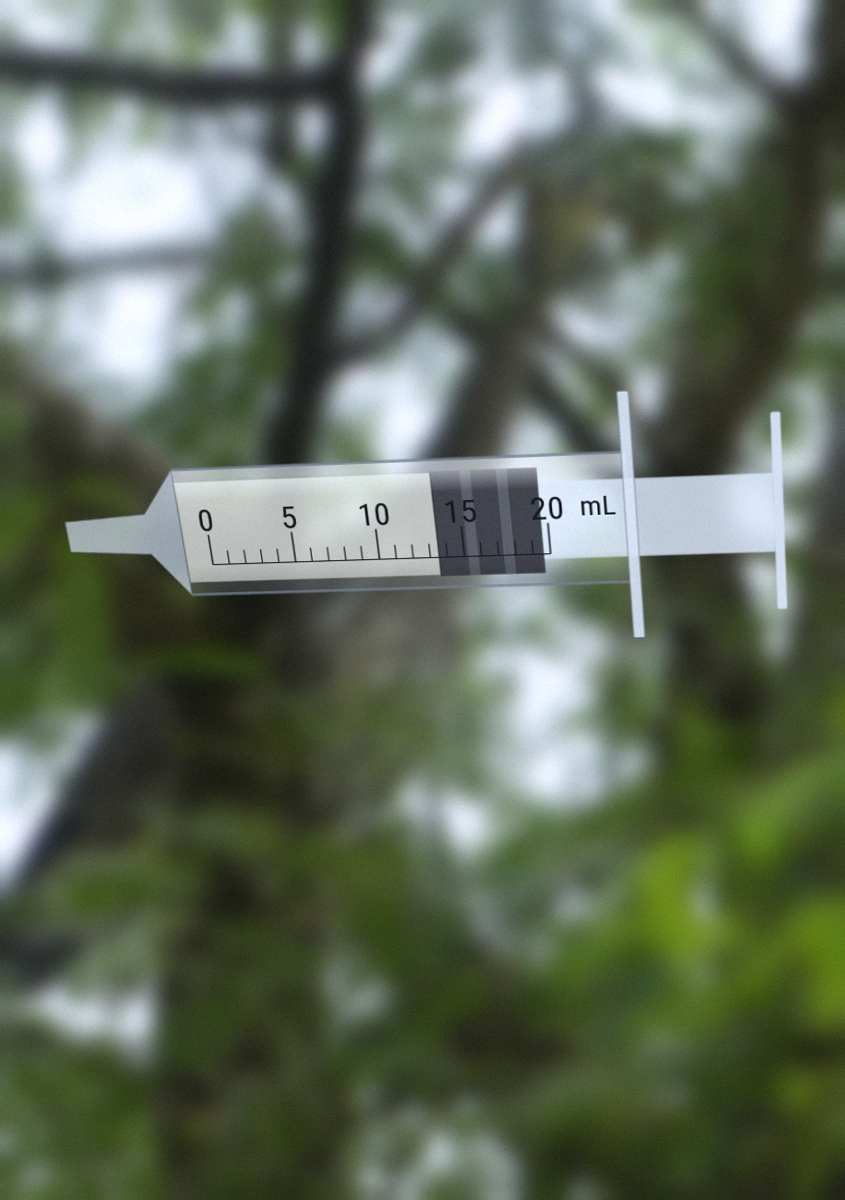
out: 13.5 mL
